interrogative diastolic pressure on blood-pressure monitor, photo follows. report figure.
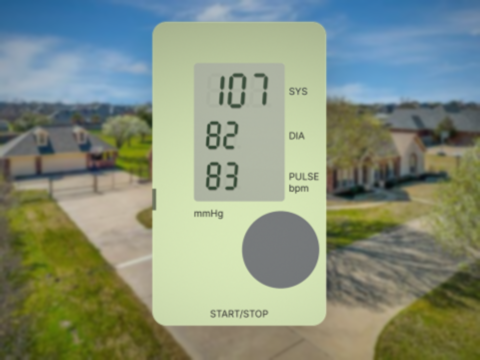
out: 82 mmHg
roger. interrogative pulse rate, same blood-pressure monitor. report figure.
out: 83 bpm
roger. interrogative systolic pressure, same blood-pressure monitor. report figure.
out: 107 mmHg
